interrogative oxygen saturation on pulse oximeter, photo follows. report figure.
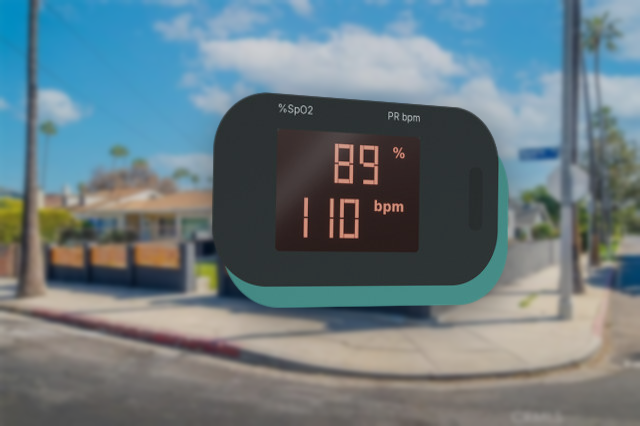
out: 89 %
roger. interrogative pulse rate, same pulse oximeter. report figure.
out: 110 bpm
